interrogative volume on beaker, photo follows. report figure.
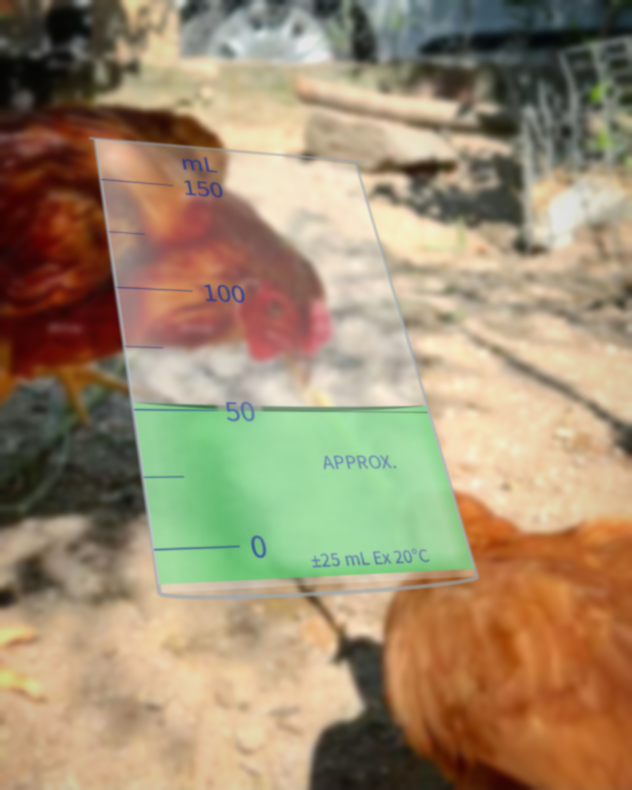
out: 50 mL
